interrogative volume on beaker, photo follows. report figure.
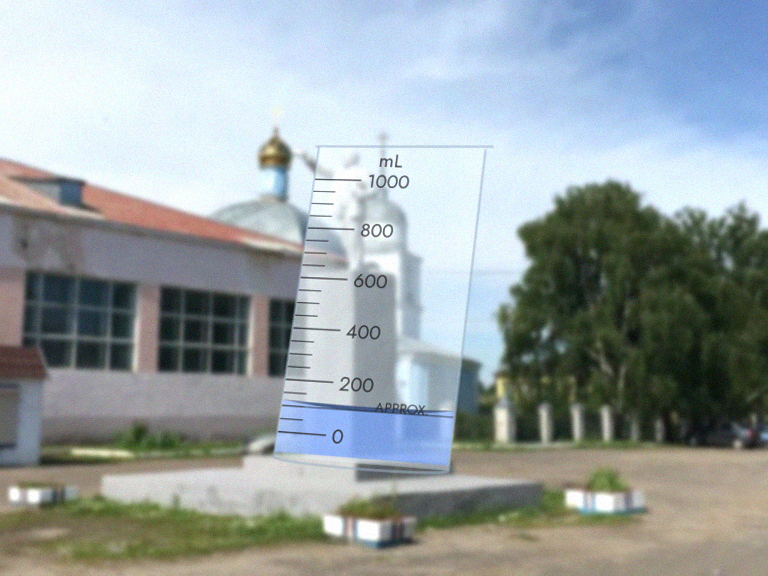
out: 100 mL
